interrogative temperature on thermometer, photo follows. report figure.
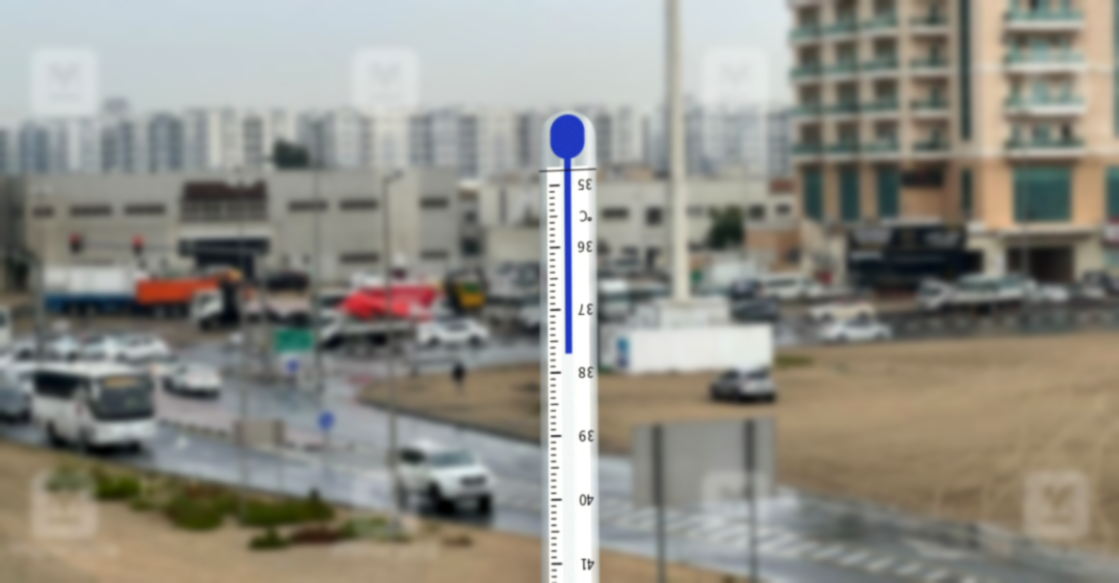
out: 37.7 °C
